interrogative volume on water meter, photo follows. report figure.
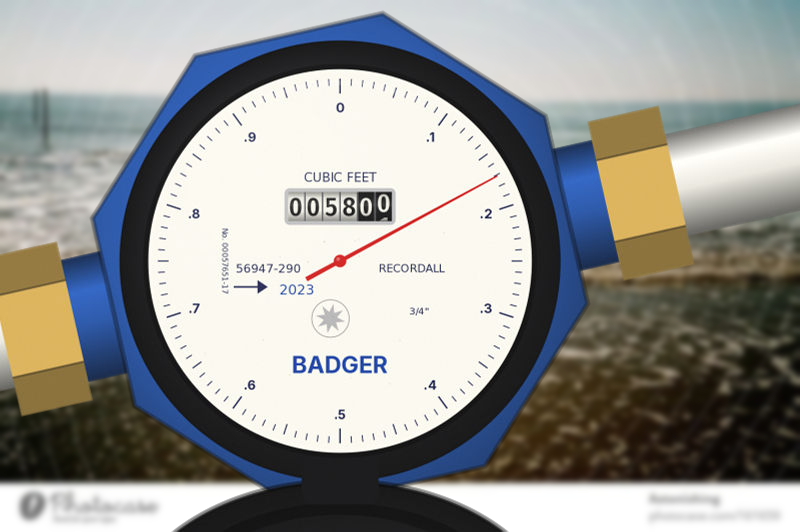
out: 5800.17 ft³
